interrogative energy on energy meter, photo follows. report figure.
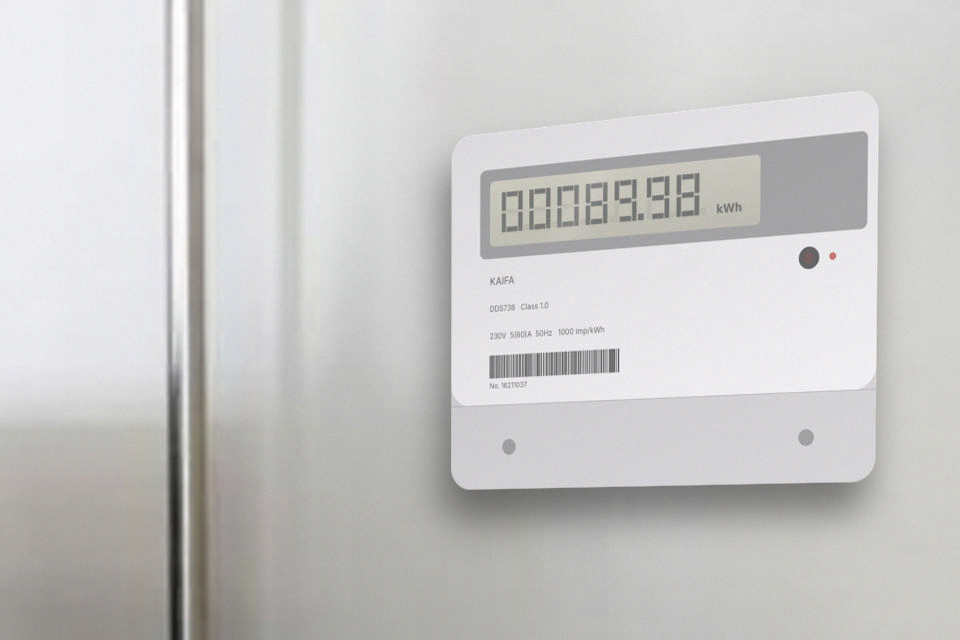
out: 89.98 kWh
